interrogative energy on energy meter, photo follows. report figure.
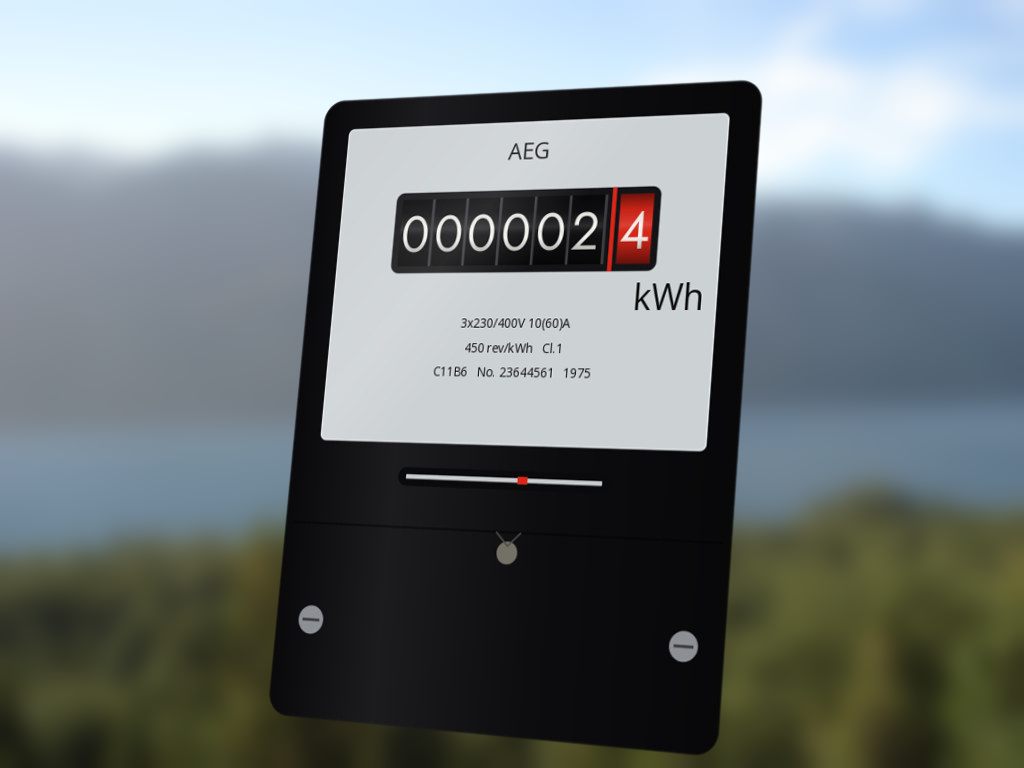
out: 2.4 kWh
